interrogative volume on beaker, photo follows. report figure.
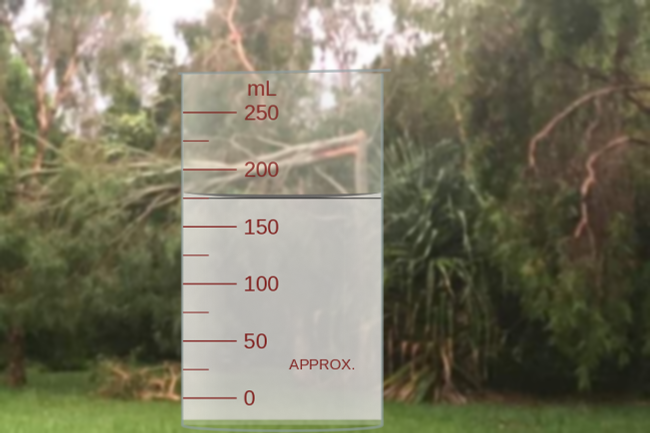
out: 175 mL
